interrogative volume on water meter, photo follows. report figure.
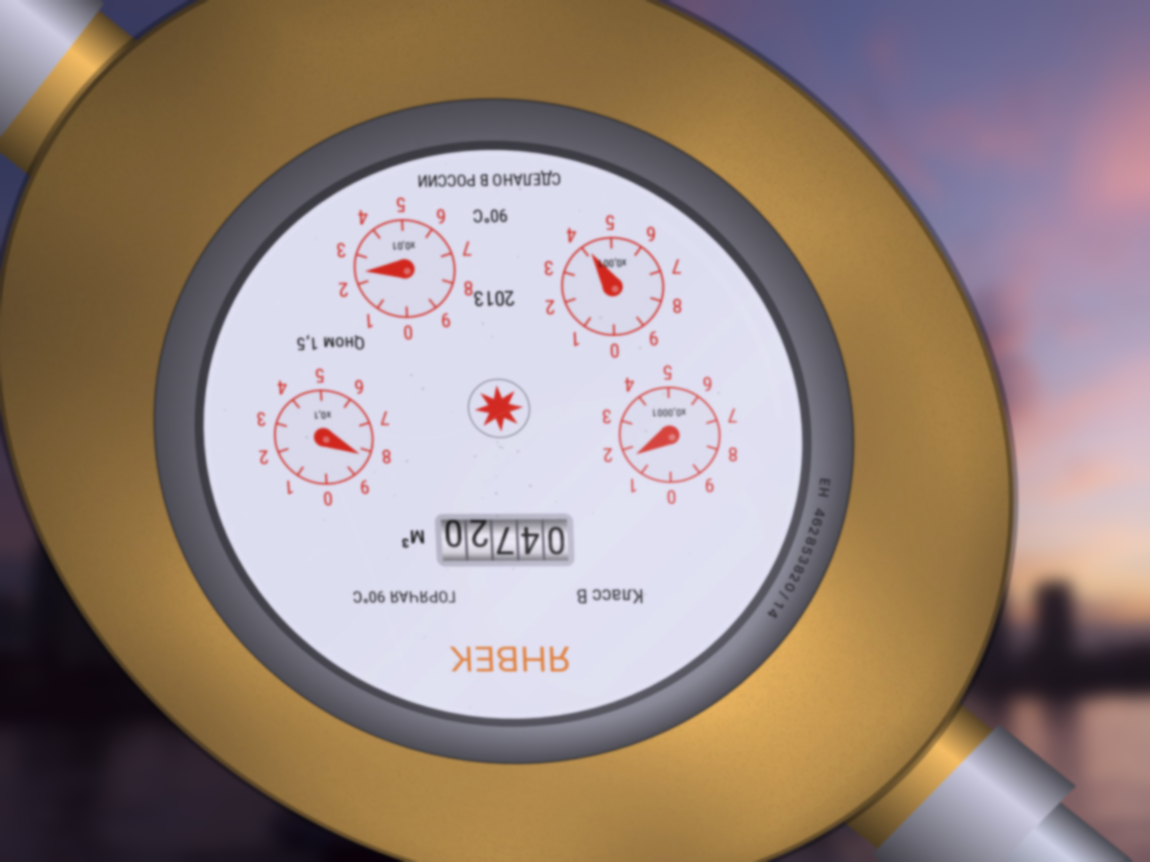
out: 4719.8241 m³
